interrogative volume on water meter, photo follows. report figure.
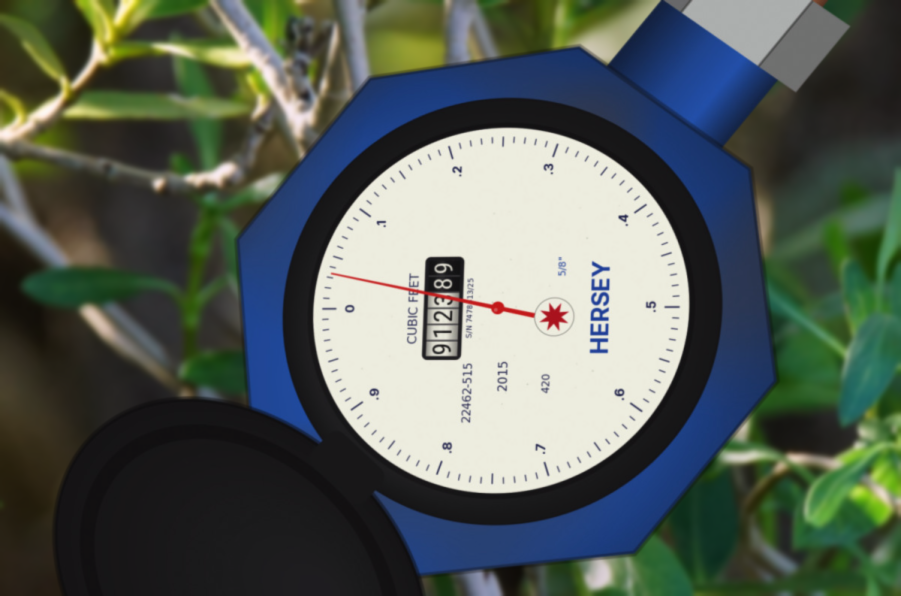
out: 912389.03 ft³
